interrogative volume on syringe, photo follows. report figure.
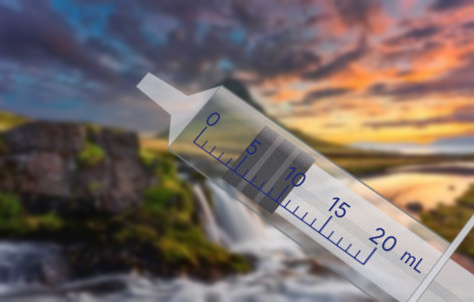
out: 4.5 mL
